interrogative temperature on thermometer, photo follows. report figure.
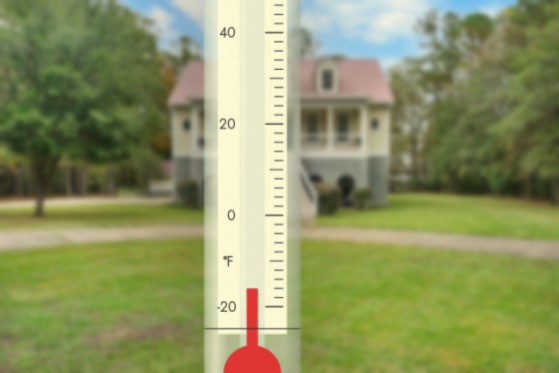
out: -16 °F
